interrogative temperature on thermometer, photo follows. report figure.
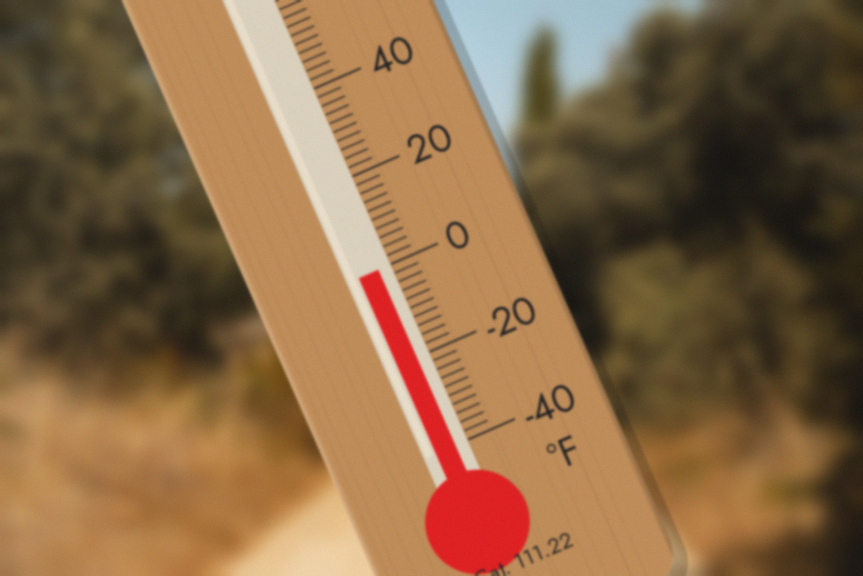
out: 0 °F
